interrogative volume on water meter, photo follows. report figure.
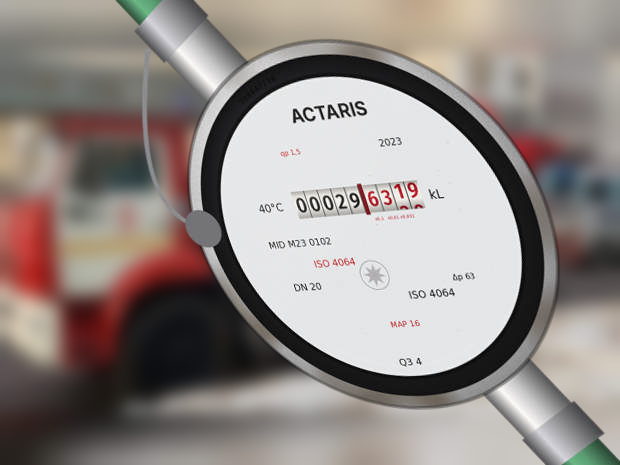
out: 29.6319 kL
